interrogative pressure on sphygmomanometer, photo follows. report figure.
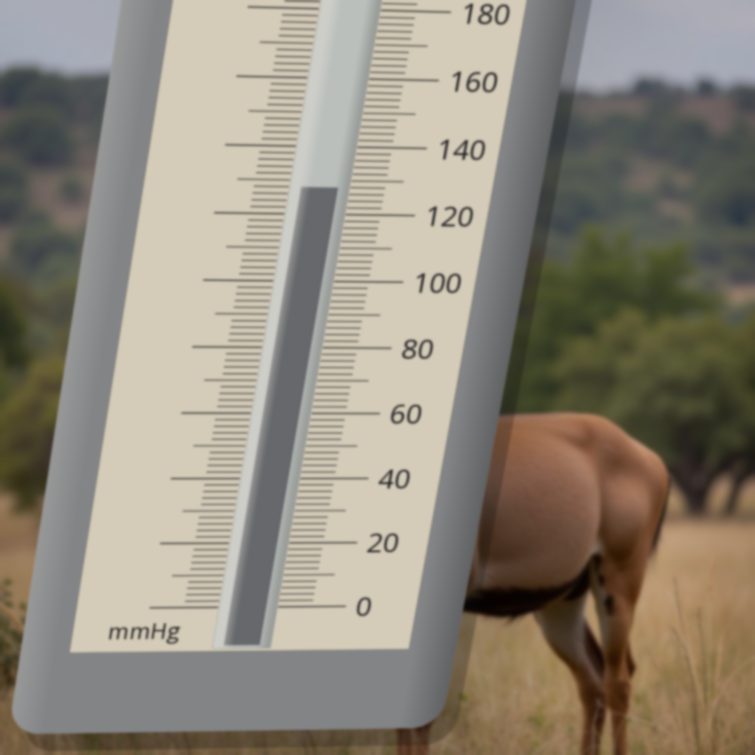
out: 128 mmHg
